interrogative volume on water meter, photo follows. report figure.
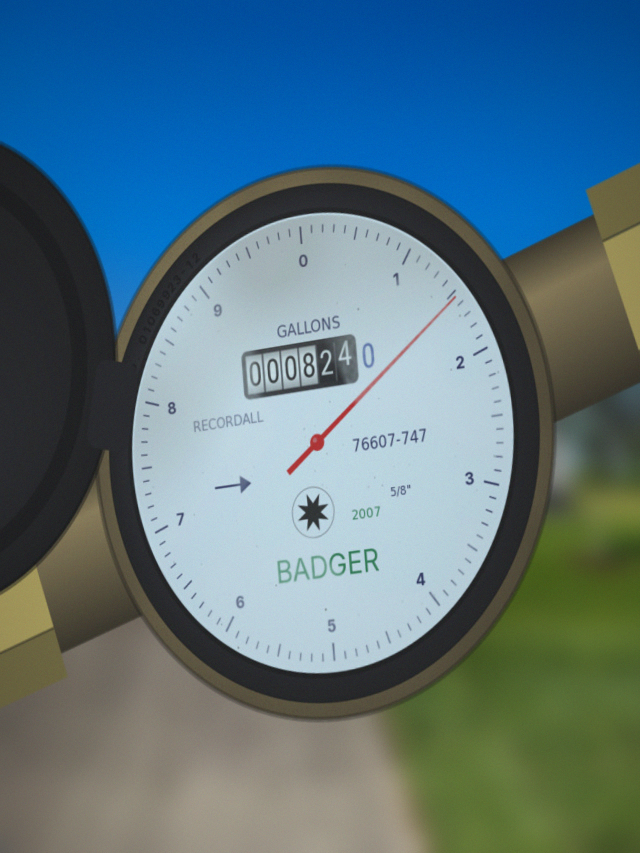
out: 8241.5 gal
